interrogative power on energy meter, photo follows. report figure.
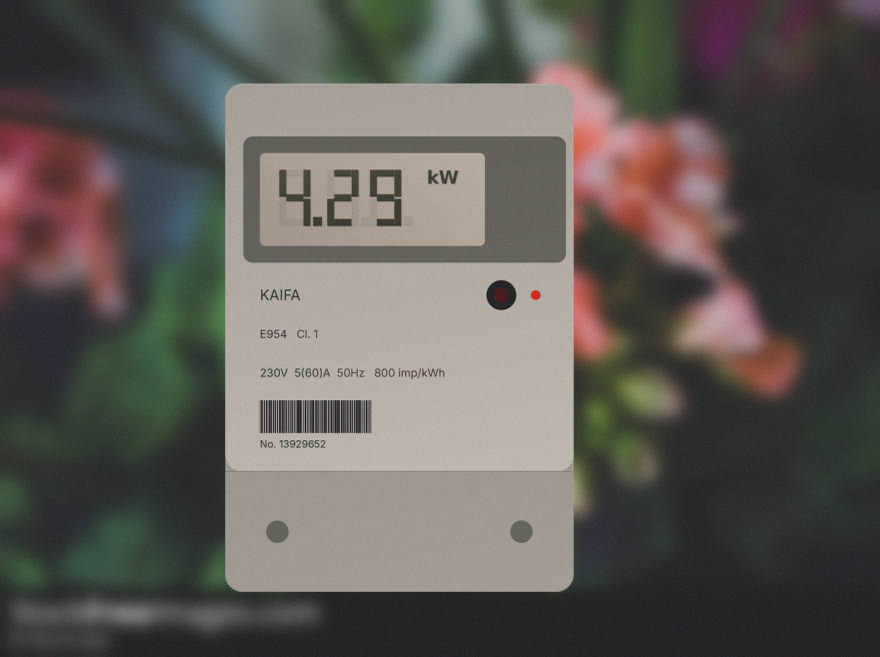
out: 4.29 kW
